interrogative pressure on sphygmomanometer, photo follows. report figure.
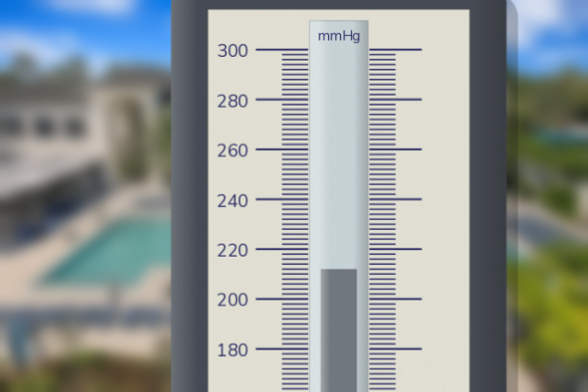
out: 212 mmHg
